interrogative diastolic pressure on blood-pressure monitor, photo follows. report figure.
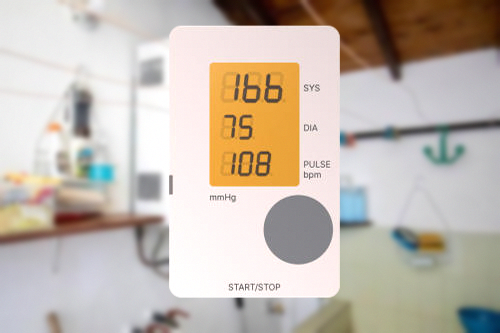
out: 75 mmHg
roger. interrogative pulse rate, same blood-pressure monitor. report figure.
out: 108 bpm
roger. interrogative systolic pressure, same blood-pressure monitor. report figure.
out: 166 mmHg
